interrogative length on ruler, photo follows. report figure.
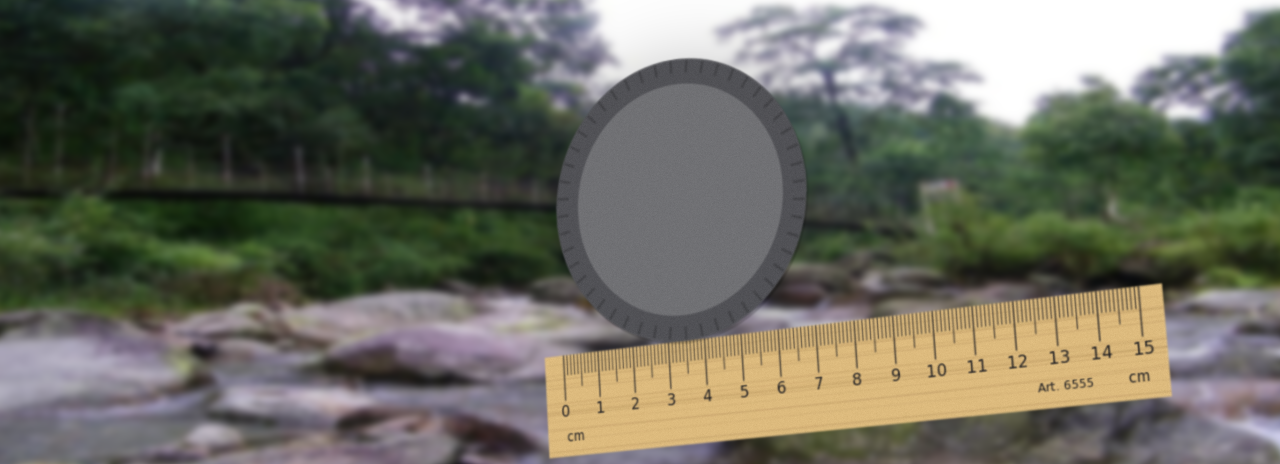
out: 7 cm
